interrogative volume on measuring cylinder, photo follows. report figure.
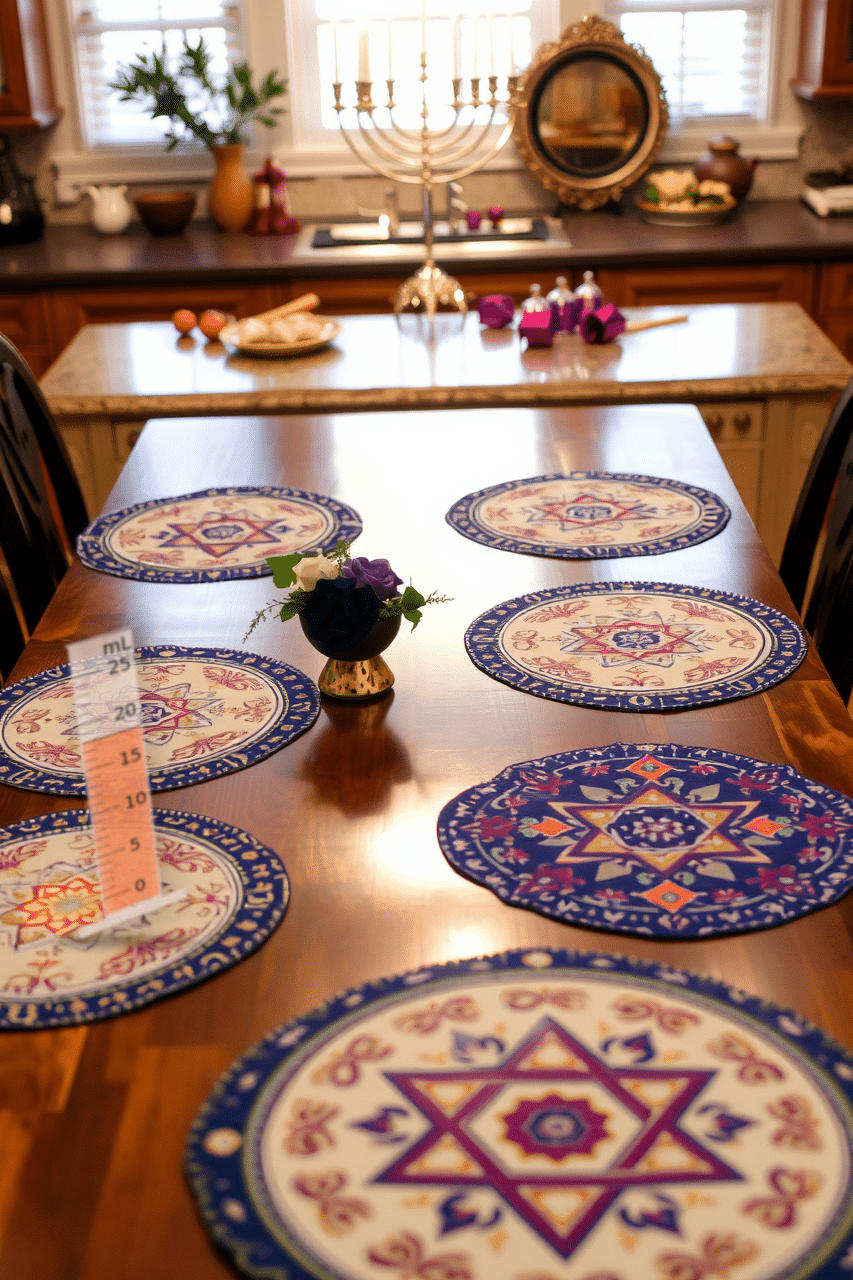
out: 18 mL
